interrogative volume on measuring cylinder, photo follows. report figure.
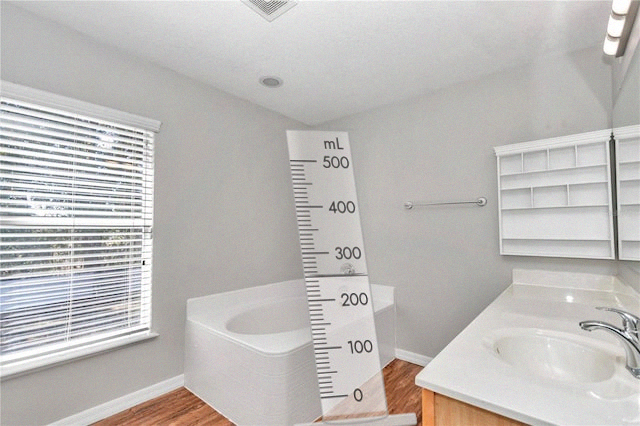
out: 250 mL
